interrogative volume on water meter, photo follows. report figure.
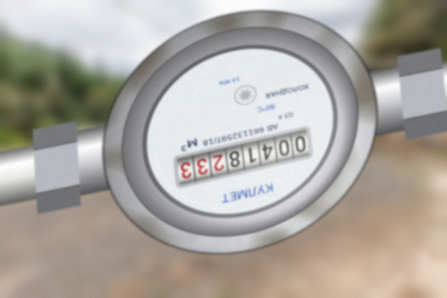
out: 418.233 m³
